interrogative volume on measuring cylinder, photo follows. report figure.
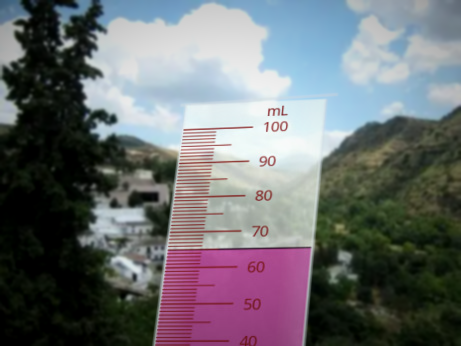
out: 65 mL
